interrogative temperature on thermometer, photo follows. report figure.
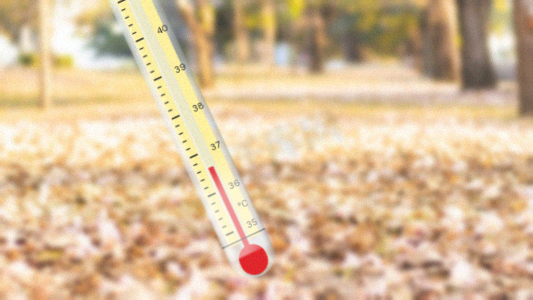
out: 36.6 °C
